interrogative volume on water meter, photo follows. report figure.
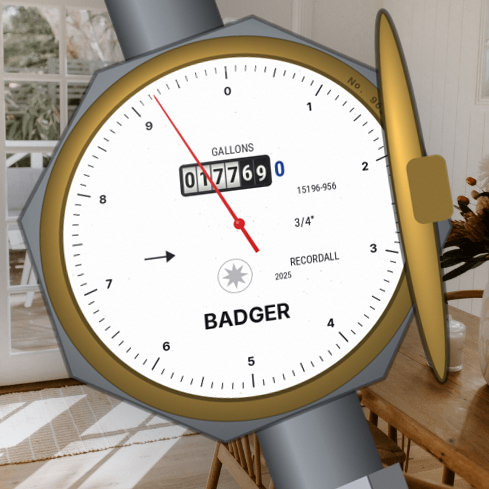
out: 177689.2 gal
